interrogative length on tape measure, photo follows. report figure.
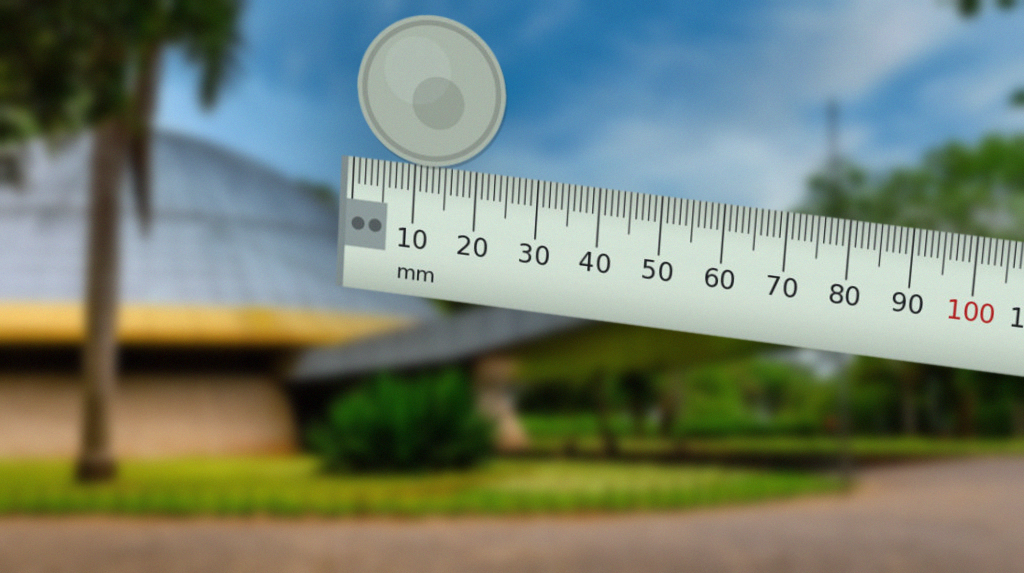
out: 24 mm
